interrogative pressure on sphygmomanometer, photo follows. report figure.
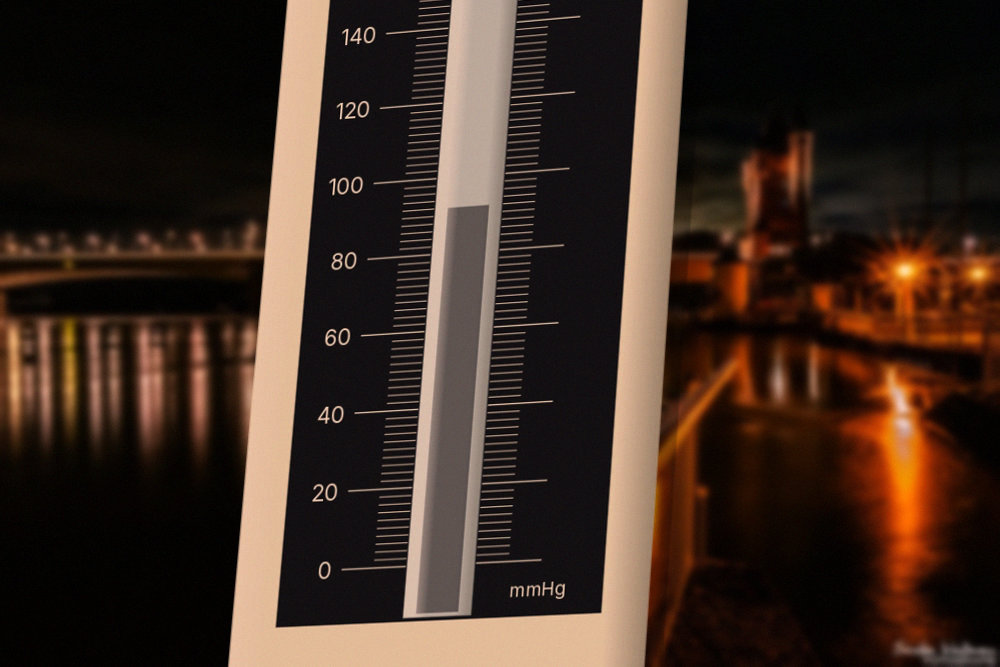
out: 92 mmHg
